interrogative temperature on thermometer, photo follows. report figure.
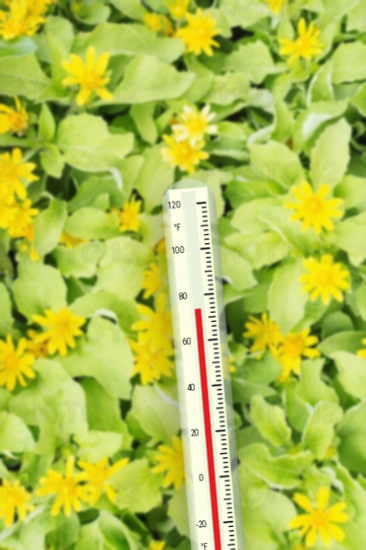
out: 74 °F
